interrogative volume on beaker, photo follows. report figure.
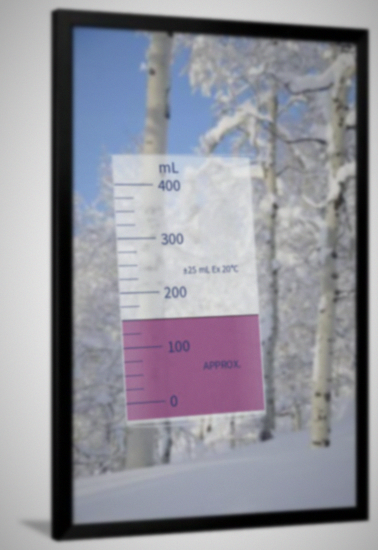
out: 150 mL
